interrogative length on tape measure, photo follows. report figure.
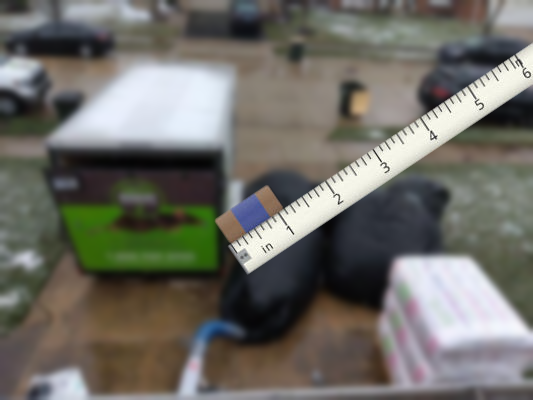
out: 1.125 in
